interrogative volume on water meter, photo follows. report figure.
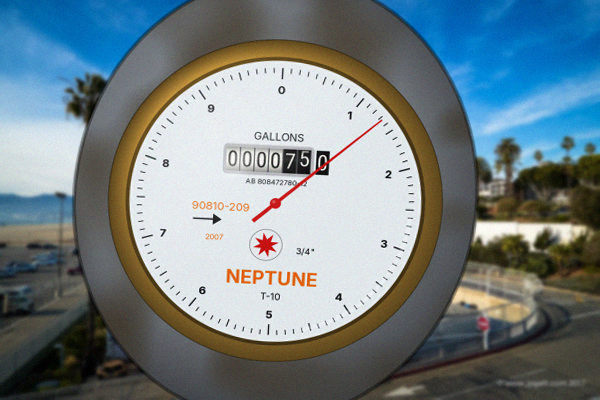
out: 751.3 gal
